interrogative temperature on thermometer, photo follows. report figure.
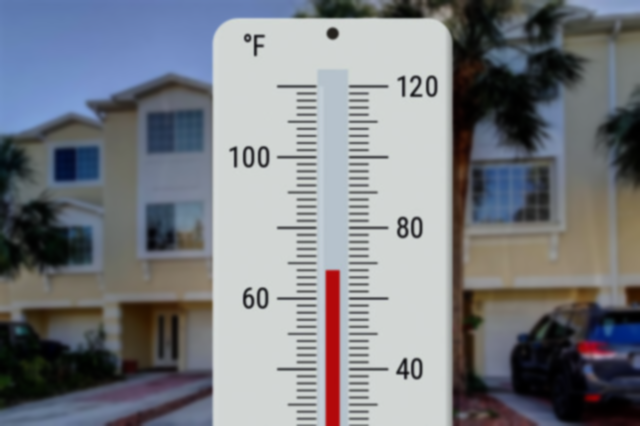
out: 68 °F
